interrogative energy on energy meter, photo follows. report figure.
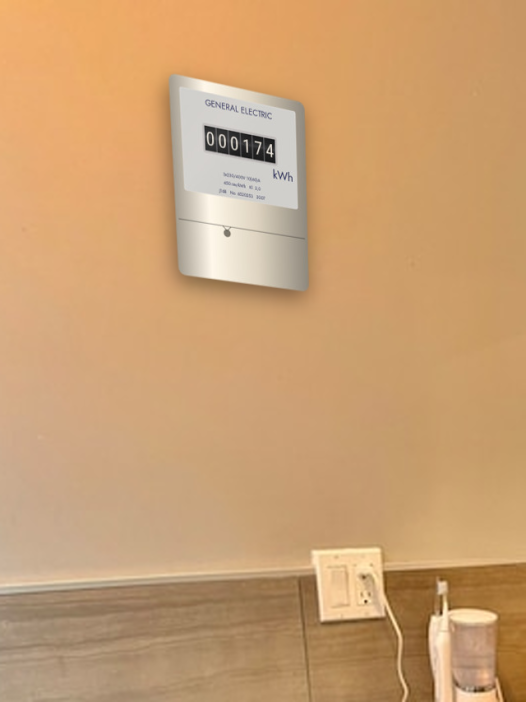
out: 174 kWh
